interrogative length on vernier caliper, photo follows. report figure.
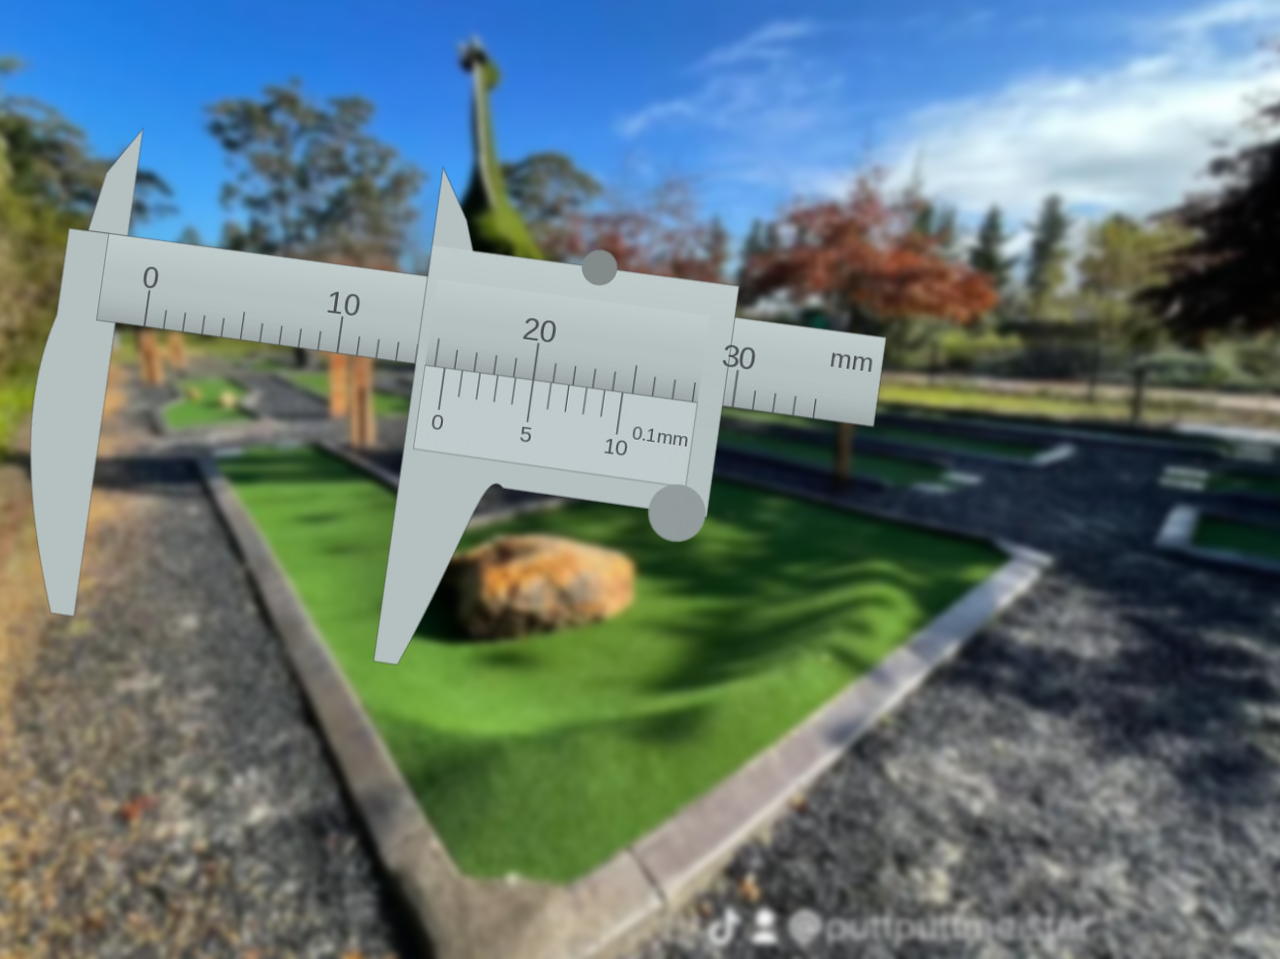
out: 15.5 mm
